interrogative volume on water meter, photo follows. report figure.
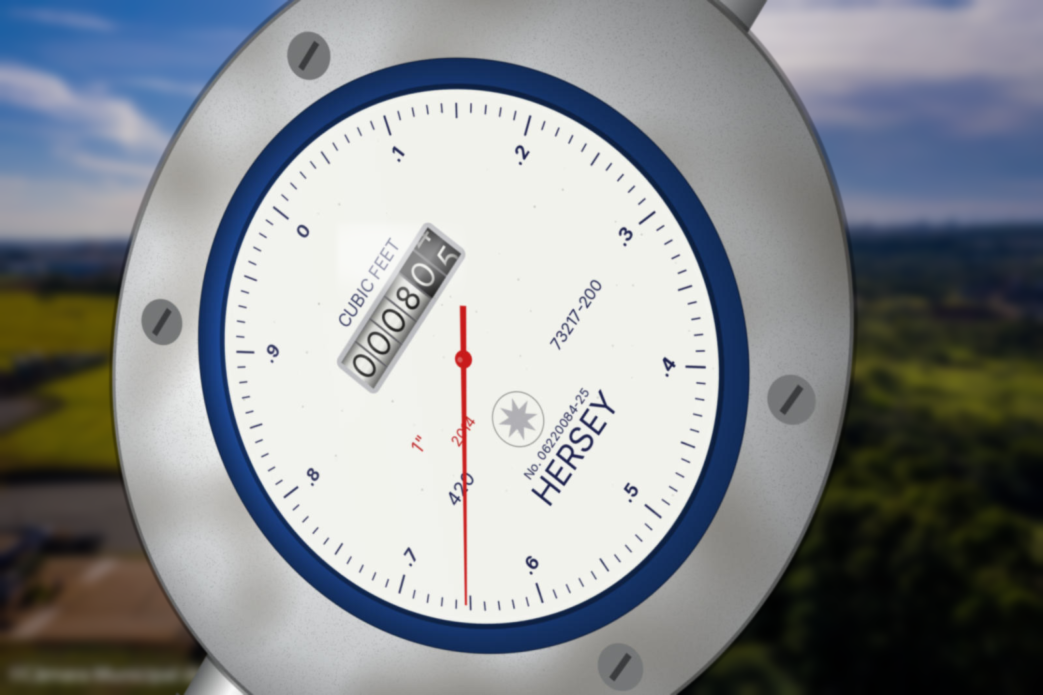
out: 804.65 ft³
